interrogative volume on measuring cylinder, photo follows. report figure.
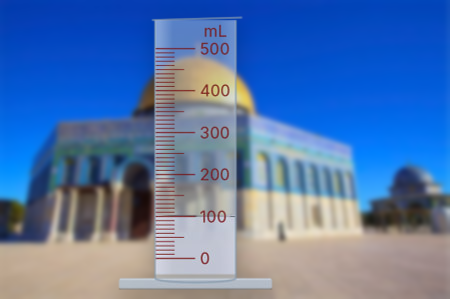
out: 100 mL
